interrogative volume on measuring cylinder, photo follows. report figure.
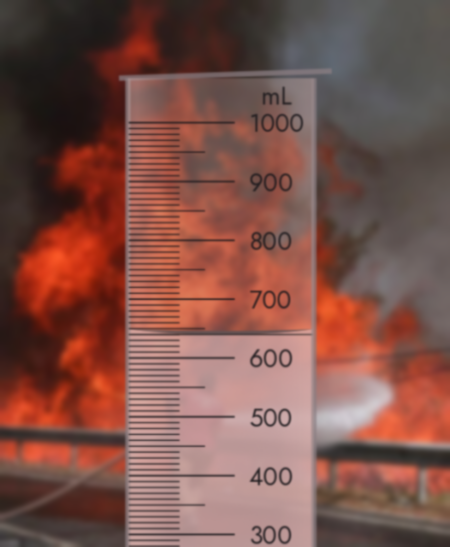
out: 640 mL
